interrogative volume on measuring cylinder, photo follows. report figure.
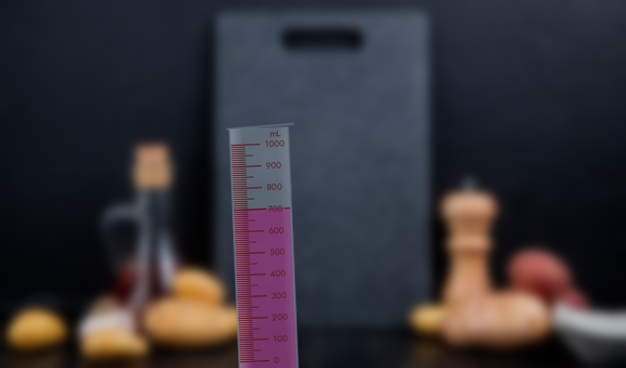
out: 700 mL
